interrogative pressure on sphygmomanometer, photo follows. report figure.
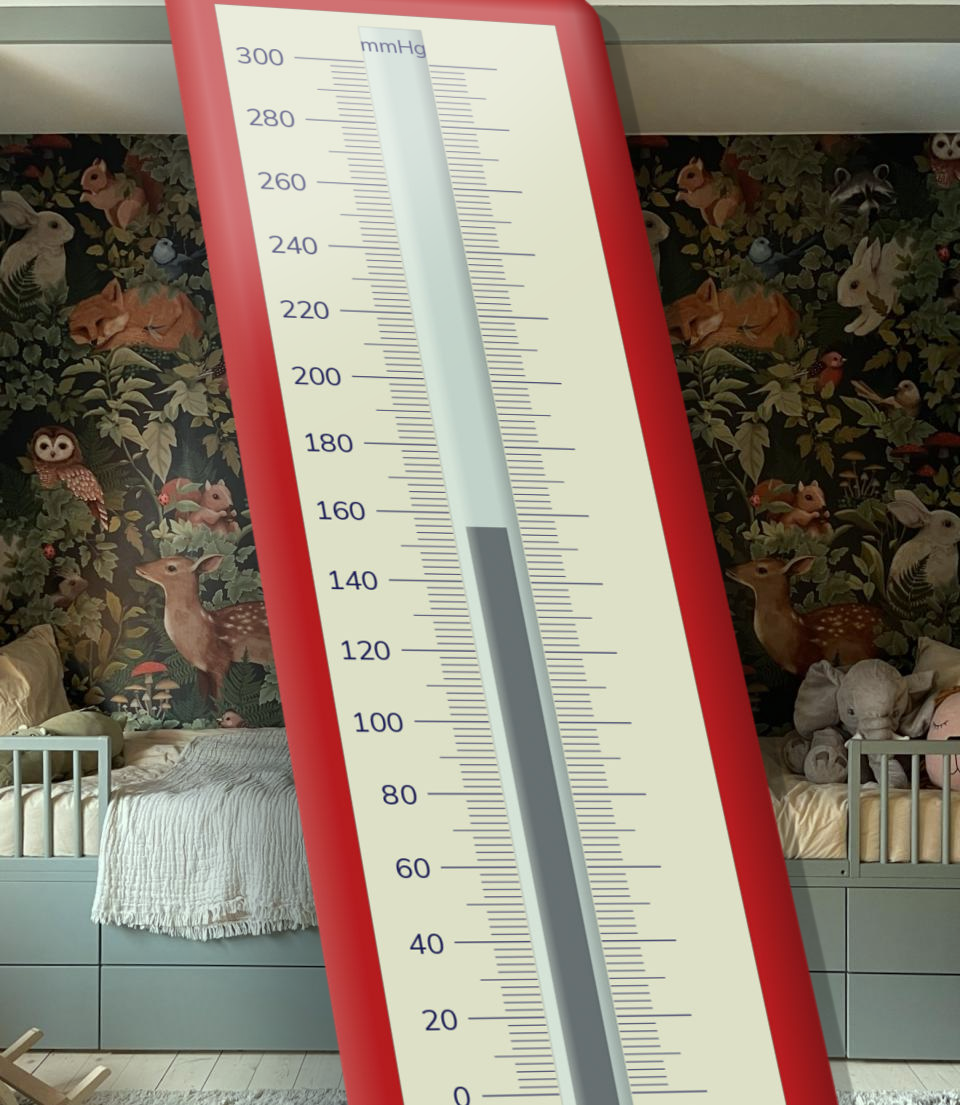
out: 156 mmHg
